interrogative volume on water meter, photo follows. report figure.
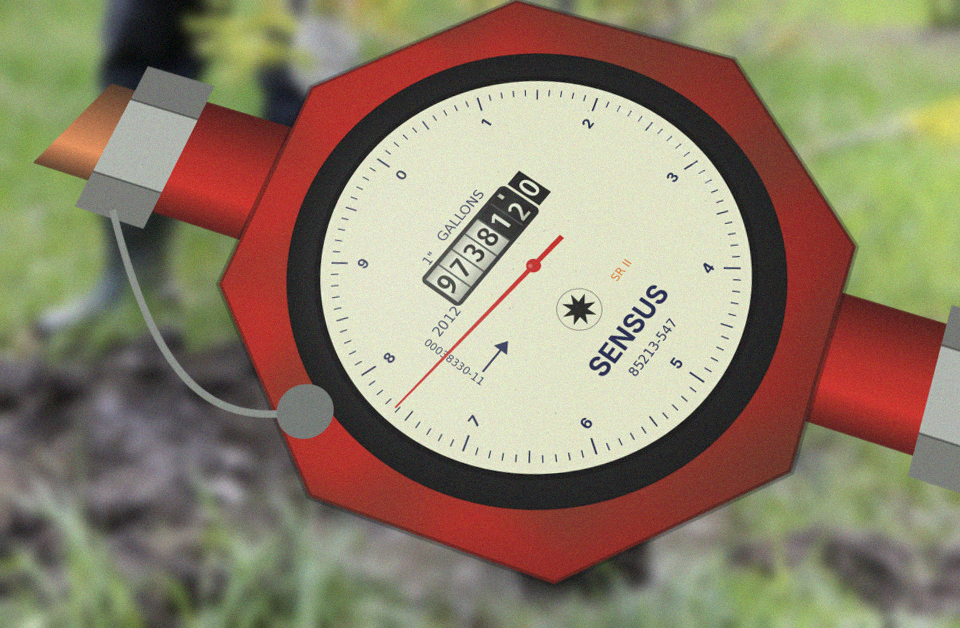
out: 9738117.6 gal
